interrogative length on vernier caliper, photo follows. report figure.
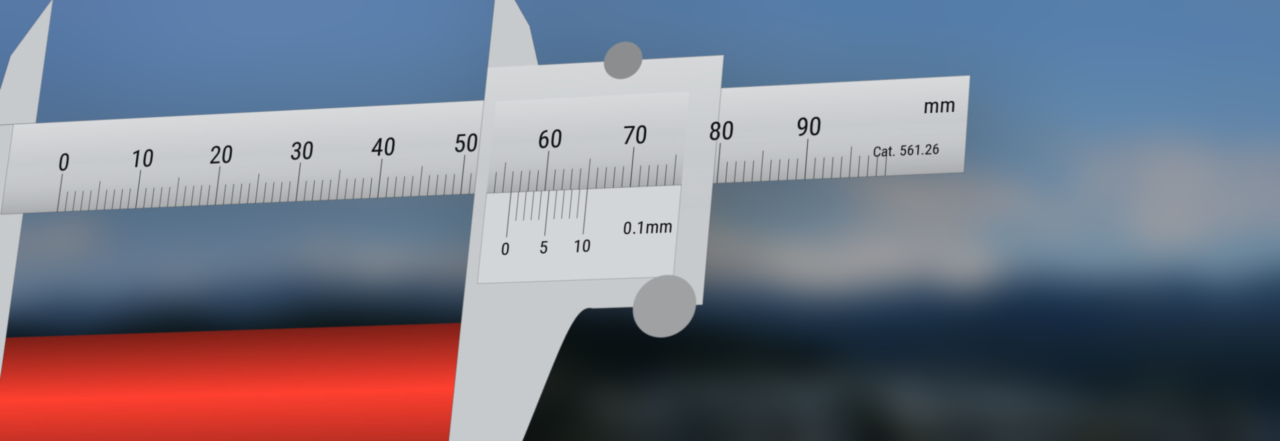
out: 56.0 mm
